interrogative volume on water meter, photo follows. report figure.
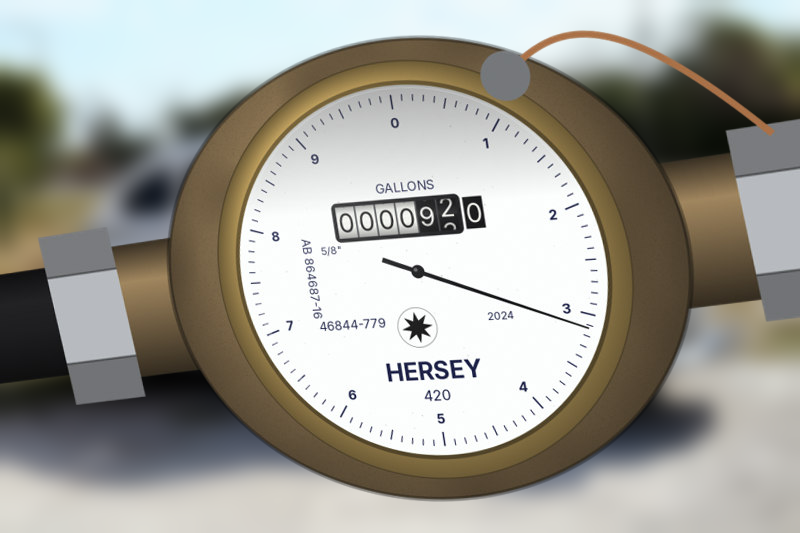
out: 923.1 gal
